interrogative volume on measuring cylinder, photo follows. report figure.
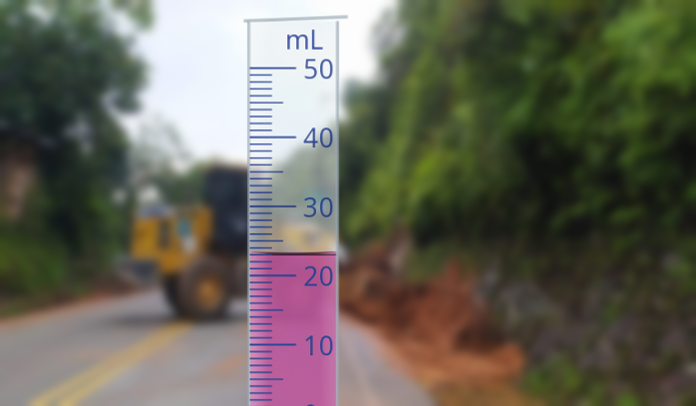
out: 23 mL
